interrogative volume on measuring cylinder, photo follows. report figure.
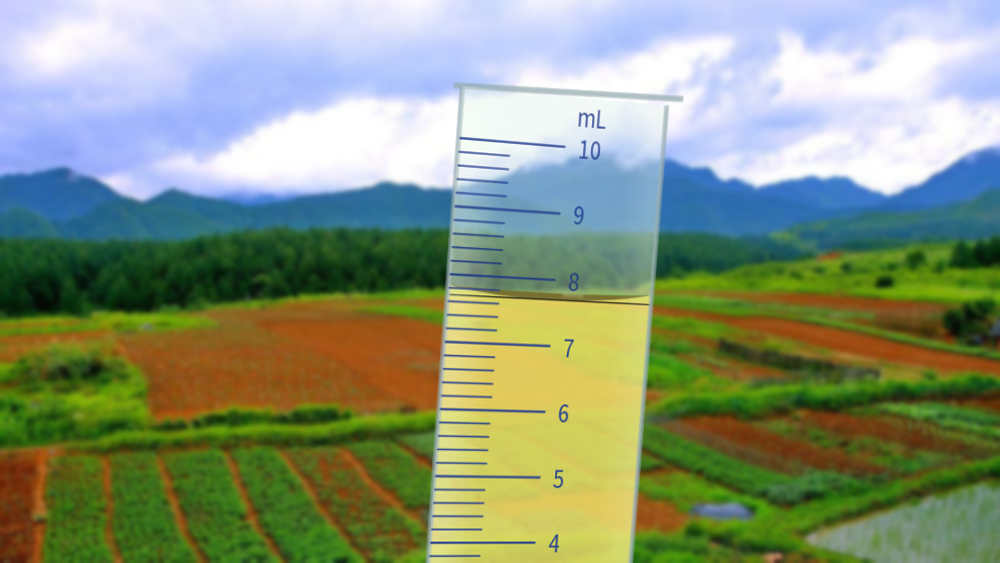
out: 7.7 mL
